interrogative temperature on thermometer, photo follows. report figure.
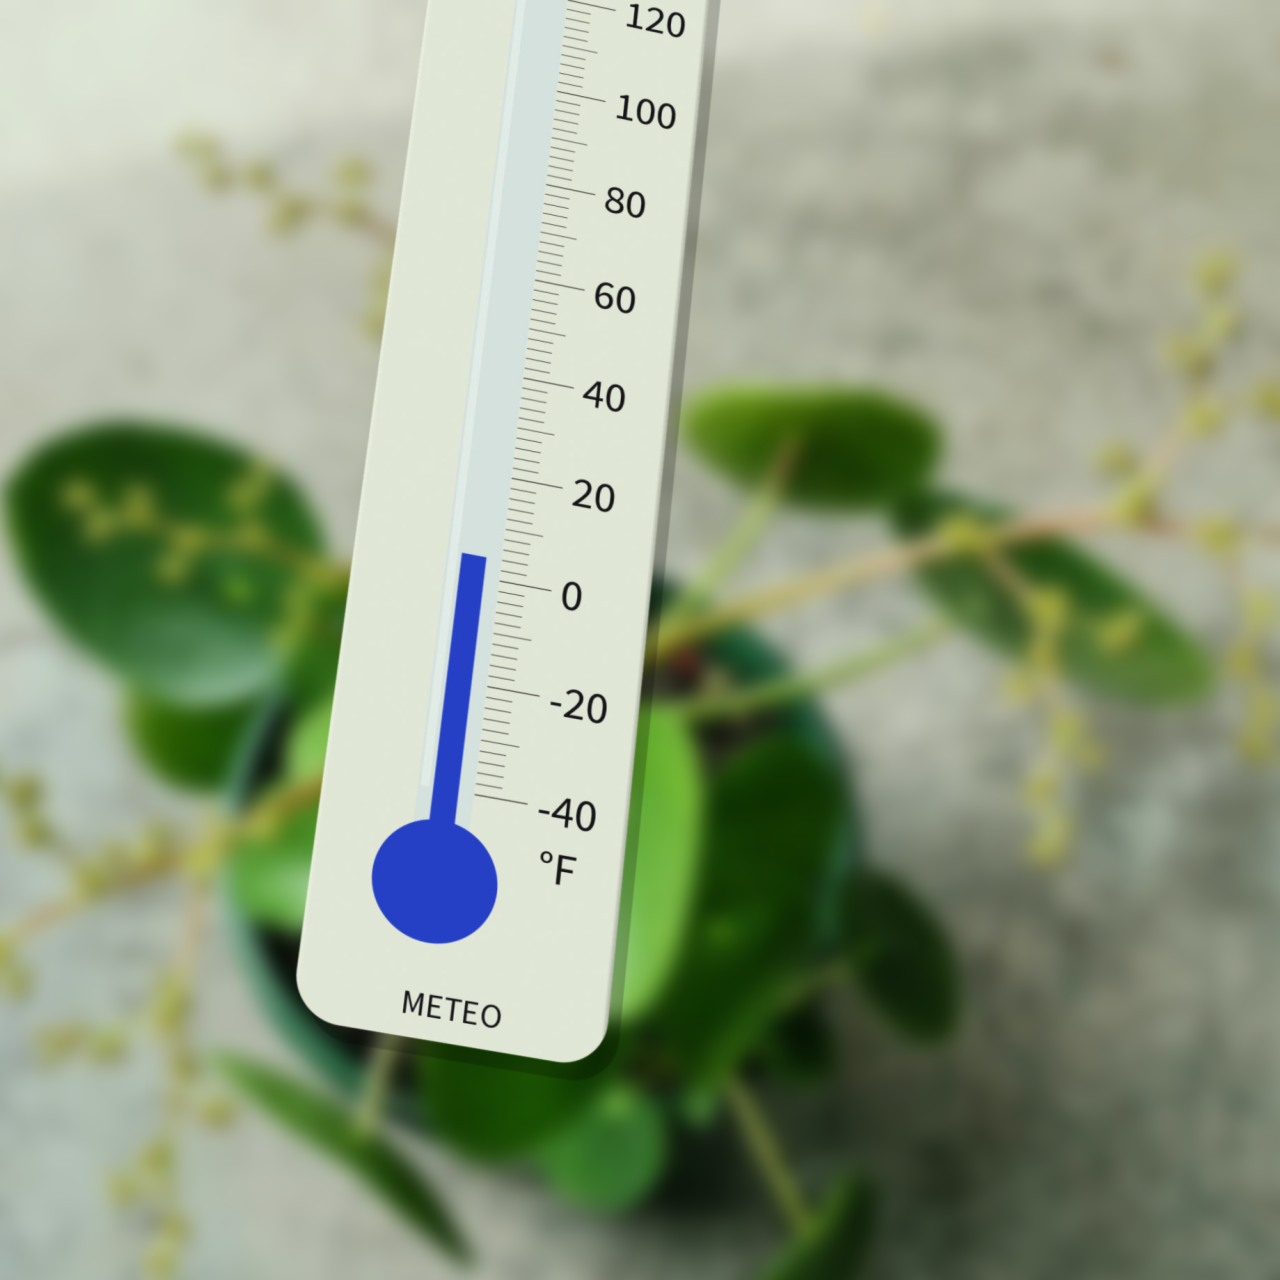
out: 4 °F
